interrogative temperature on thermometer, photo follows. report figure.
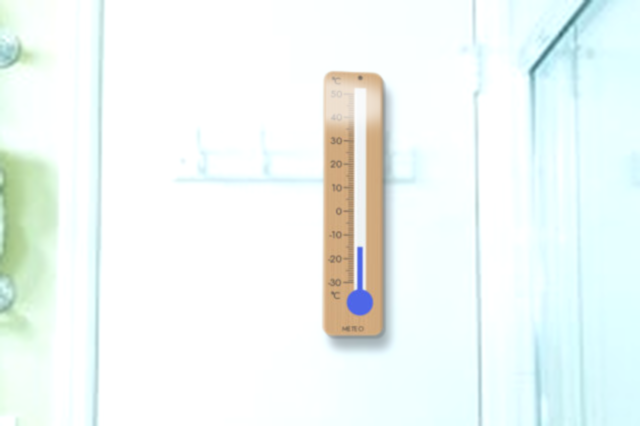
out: -15 °C
